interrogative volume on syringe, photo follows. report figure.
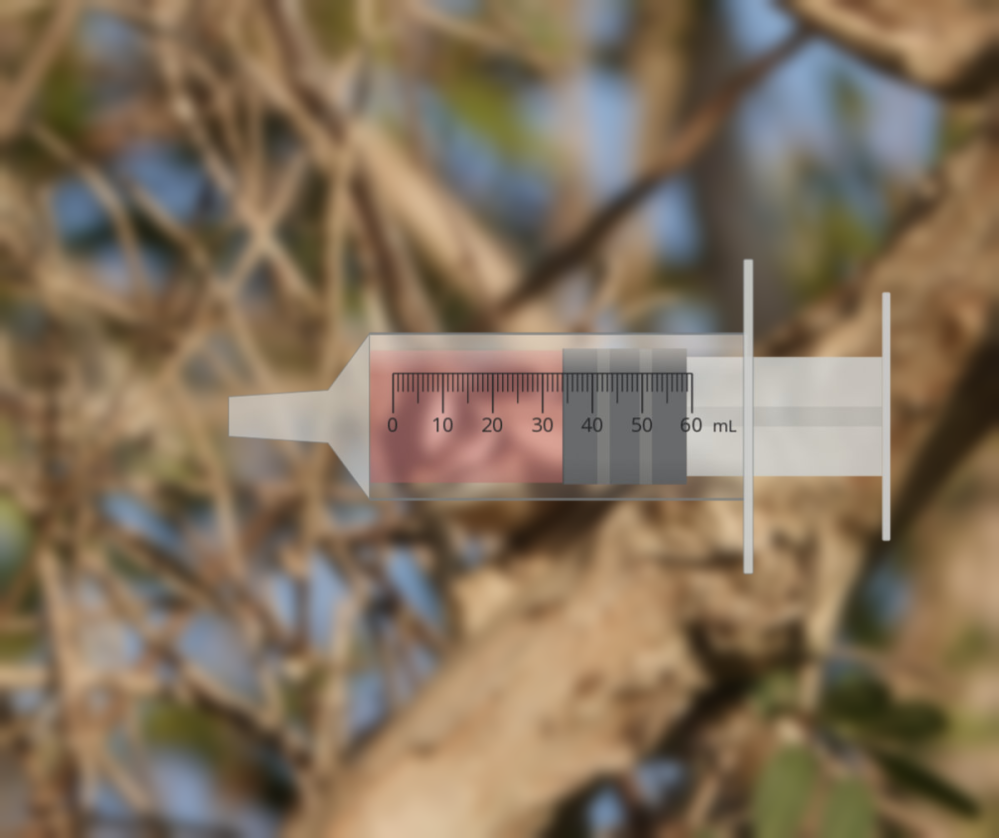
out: 34 mL
